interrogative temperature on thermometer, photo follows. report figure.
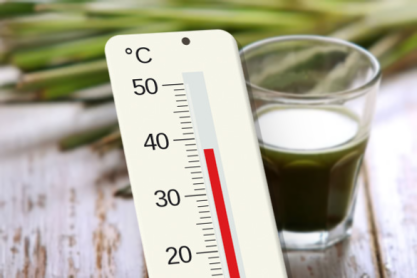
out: 38 °C
